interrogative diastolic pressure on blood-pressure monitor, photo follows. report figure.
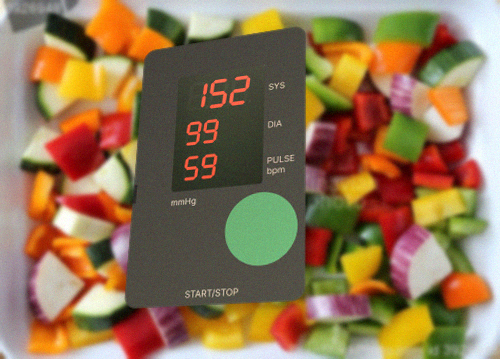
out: 99 mmHg
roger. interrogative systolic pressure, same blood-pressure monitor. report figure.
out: 152 mmHg
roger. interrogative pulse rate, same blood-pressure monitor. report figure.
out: 59 bpm
